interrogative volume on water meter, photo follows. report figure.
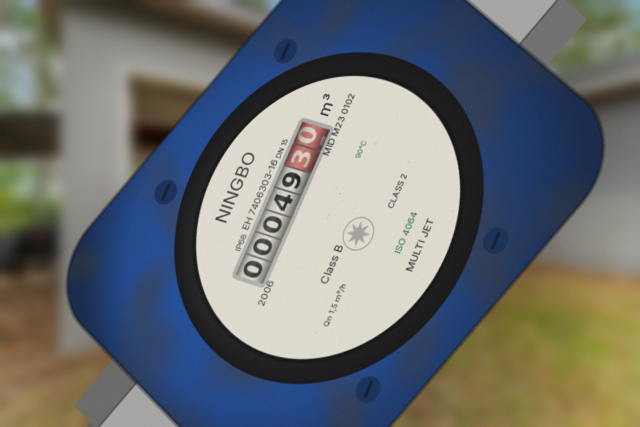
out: 49.30 m³
